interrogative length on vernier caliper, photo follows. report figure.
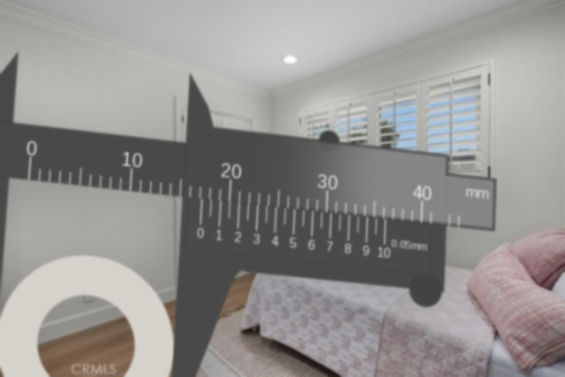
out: 17.2 mm
